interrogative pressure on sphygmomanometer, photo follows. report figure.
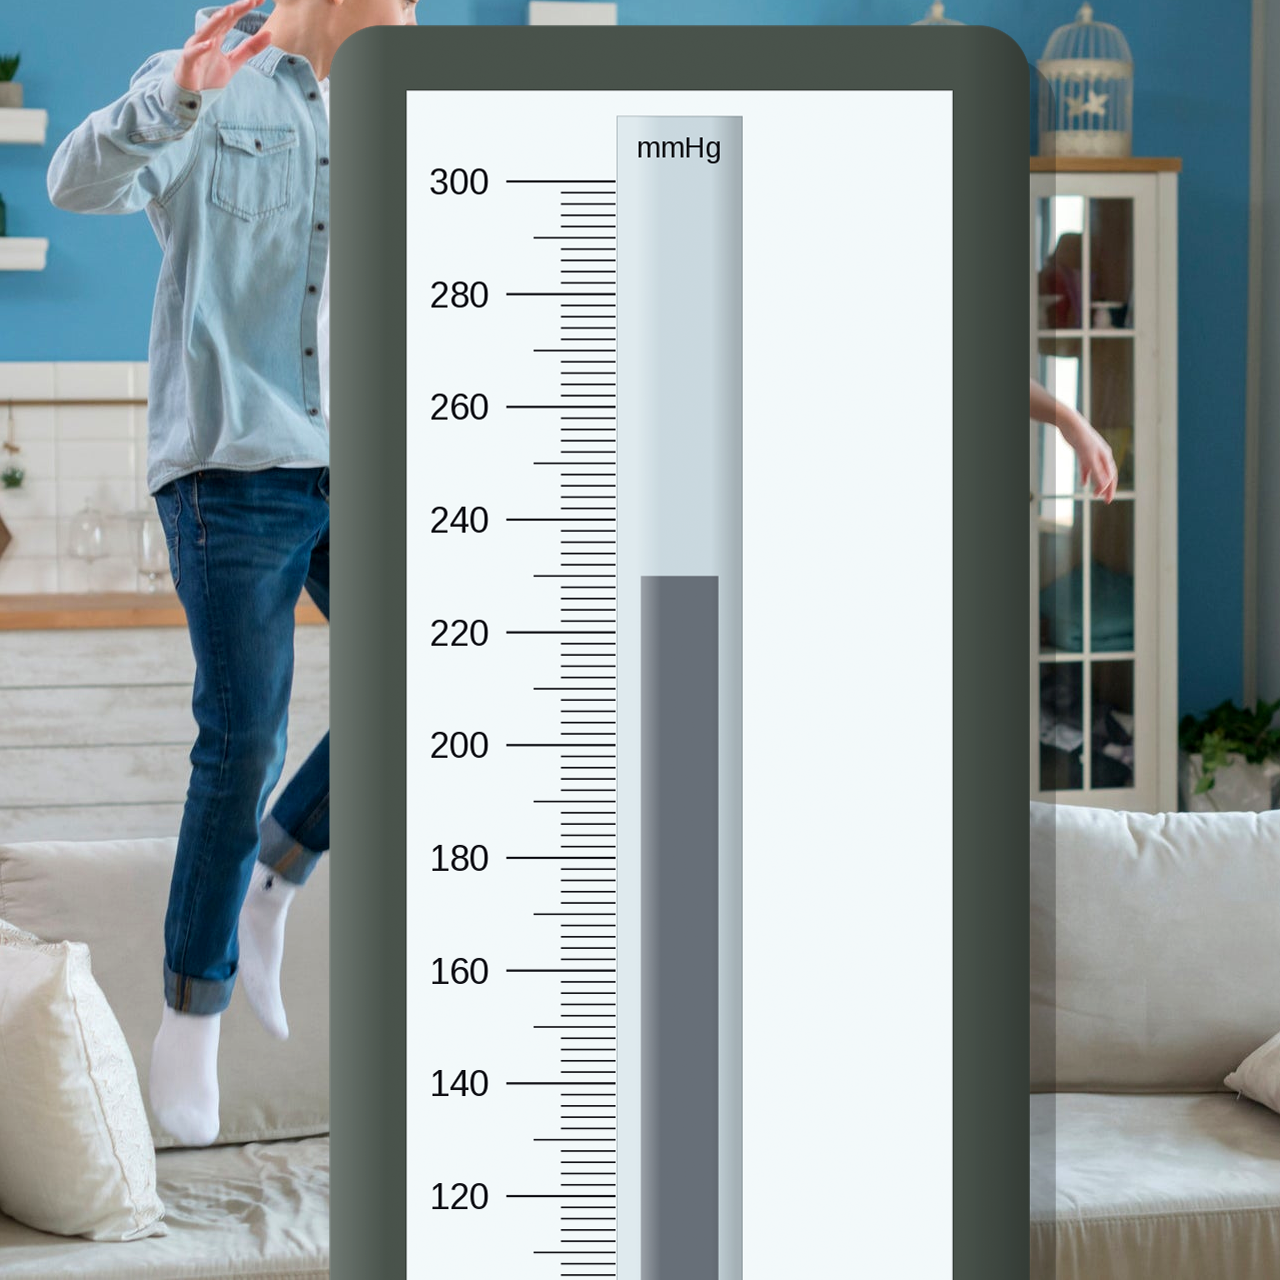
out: 230 mmHg
